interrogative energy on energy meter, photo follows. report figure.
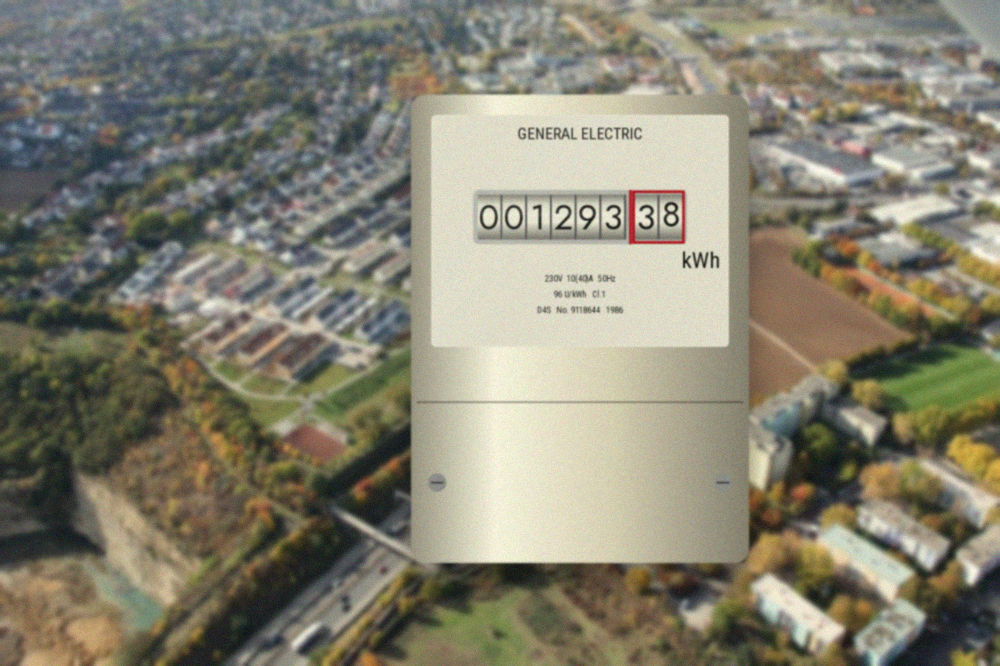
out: 1293.38 kWh
